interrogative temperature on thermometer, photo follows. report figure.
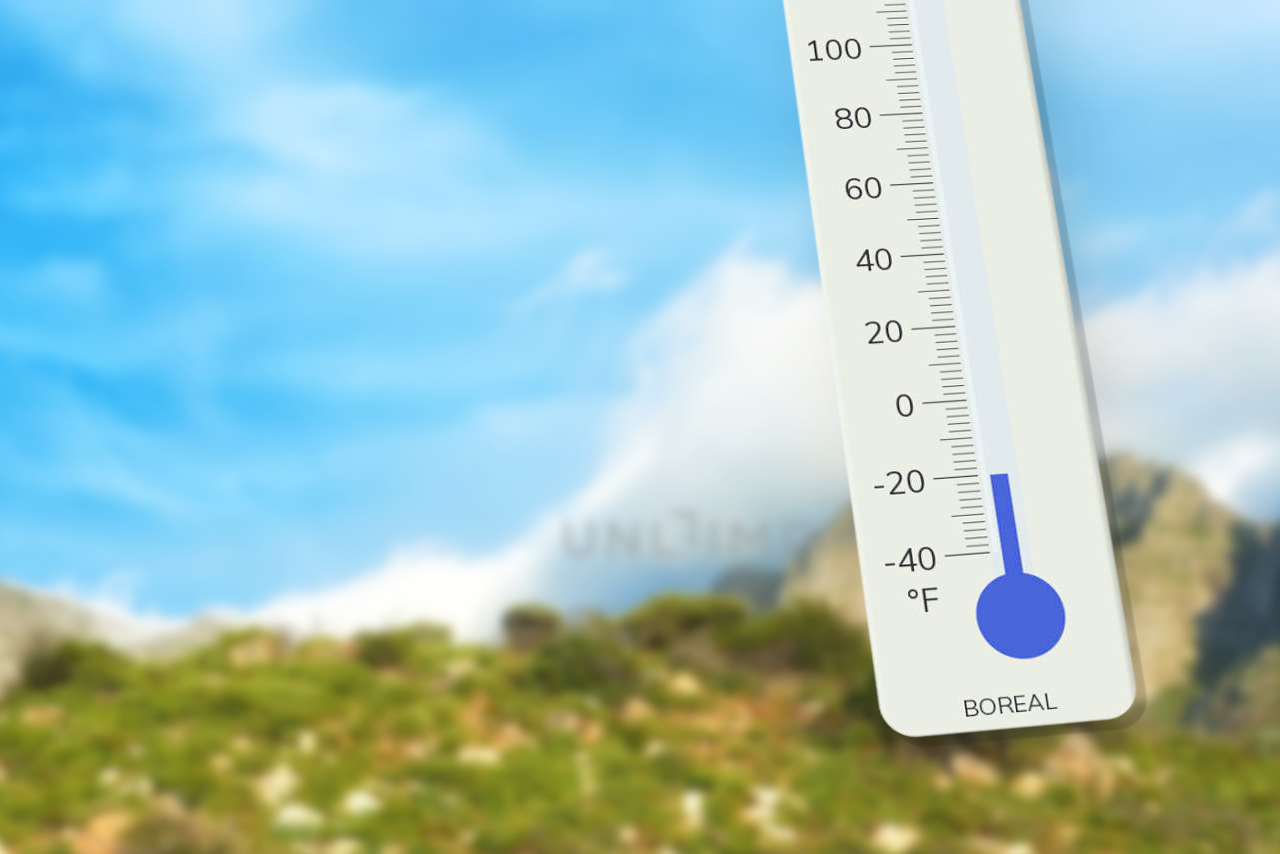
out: -20 °F
